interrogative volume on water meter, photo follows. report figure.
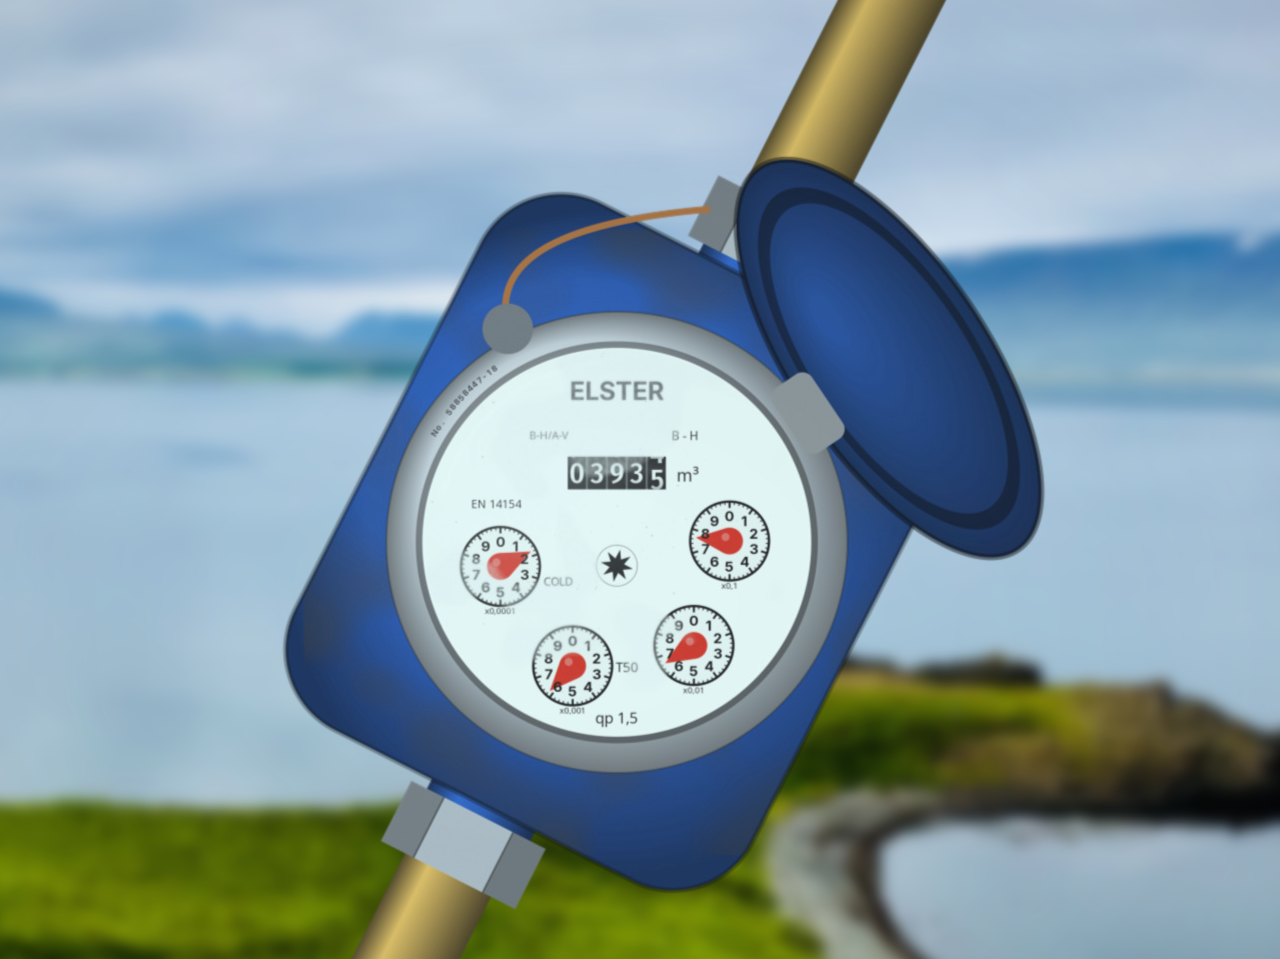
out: 3934.7661 m³
